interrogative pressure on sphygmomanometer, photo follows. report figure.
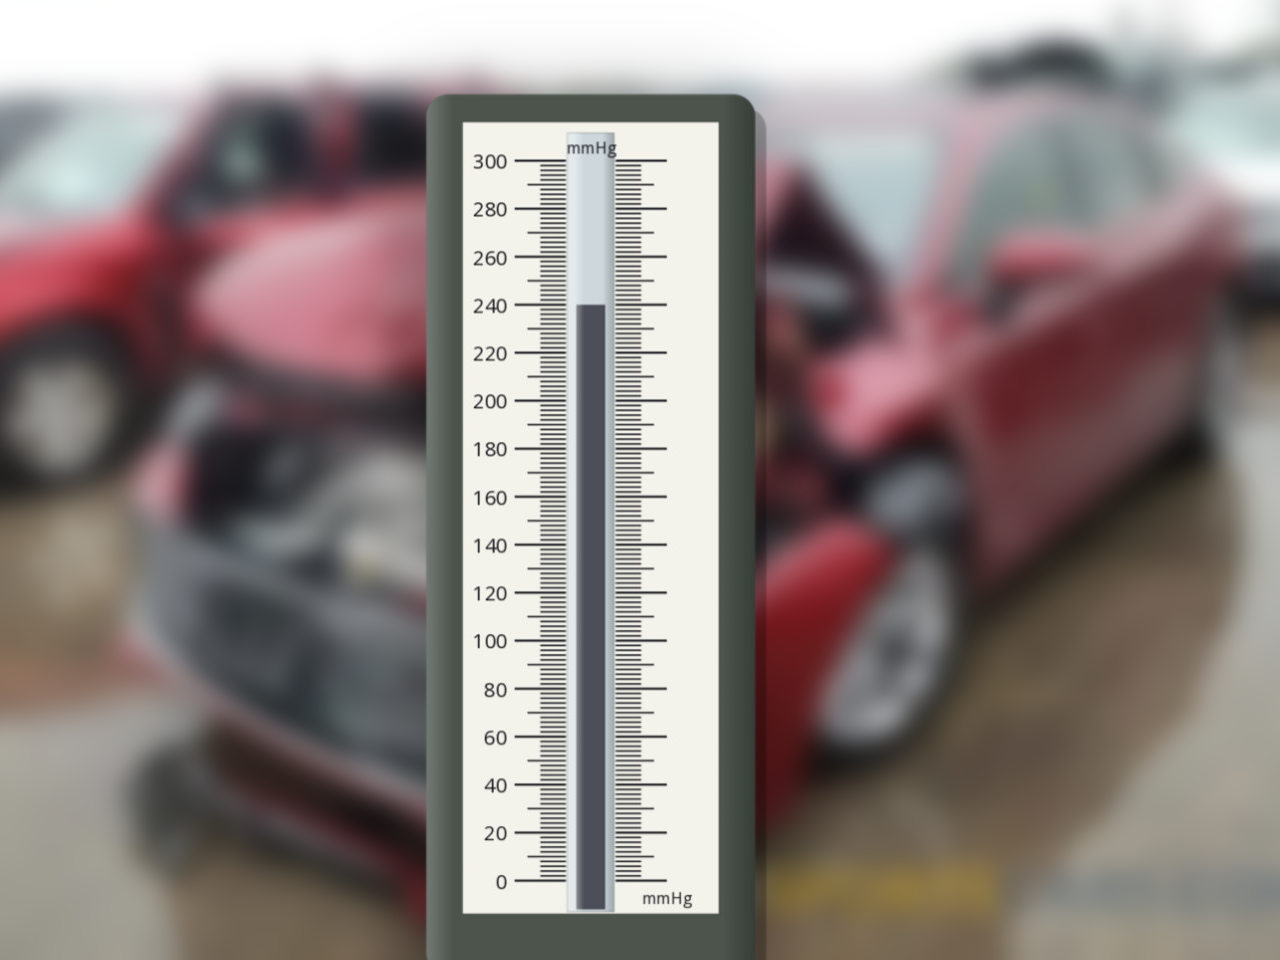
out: 240 mmHg
